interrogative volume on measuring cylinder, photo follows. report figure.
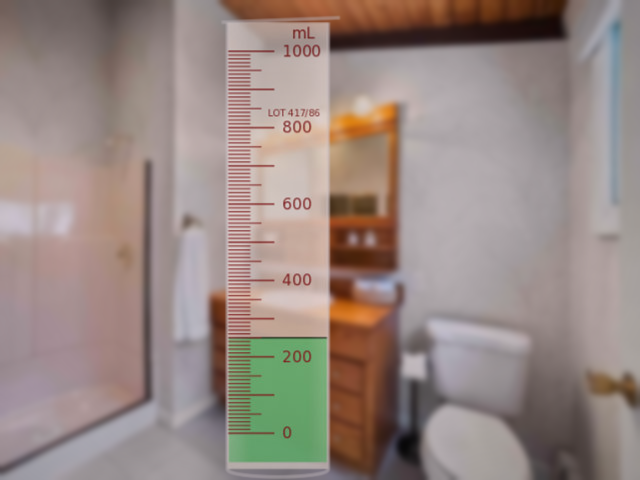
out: 250 mL
